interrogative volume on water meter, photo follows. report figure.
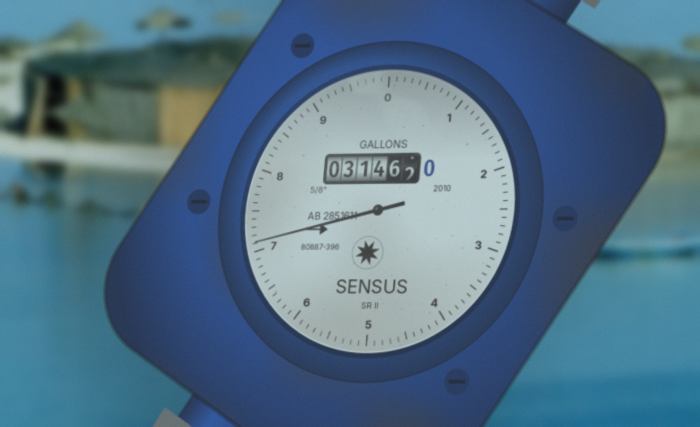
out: 314617.1 gal
